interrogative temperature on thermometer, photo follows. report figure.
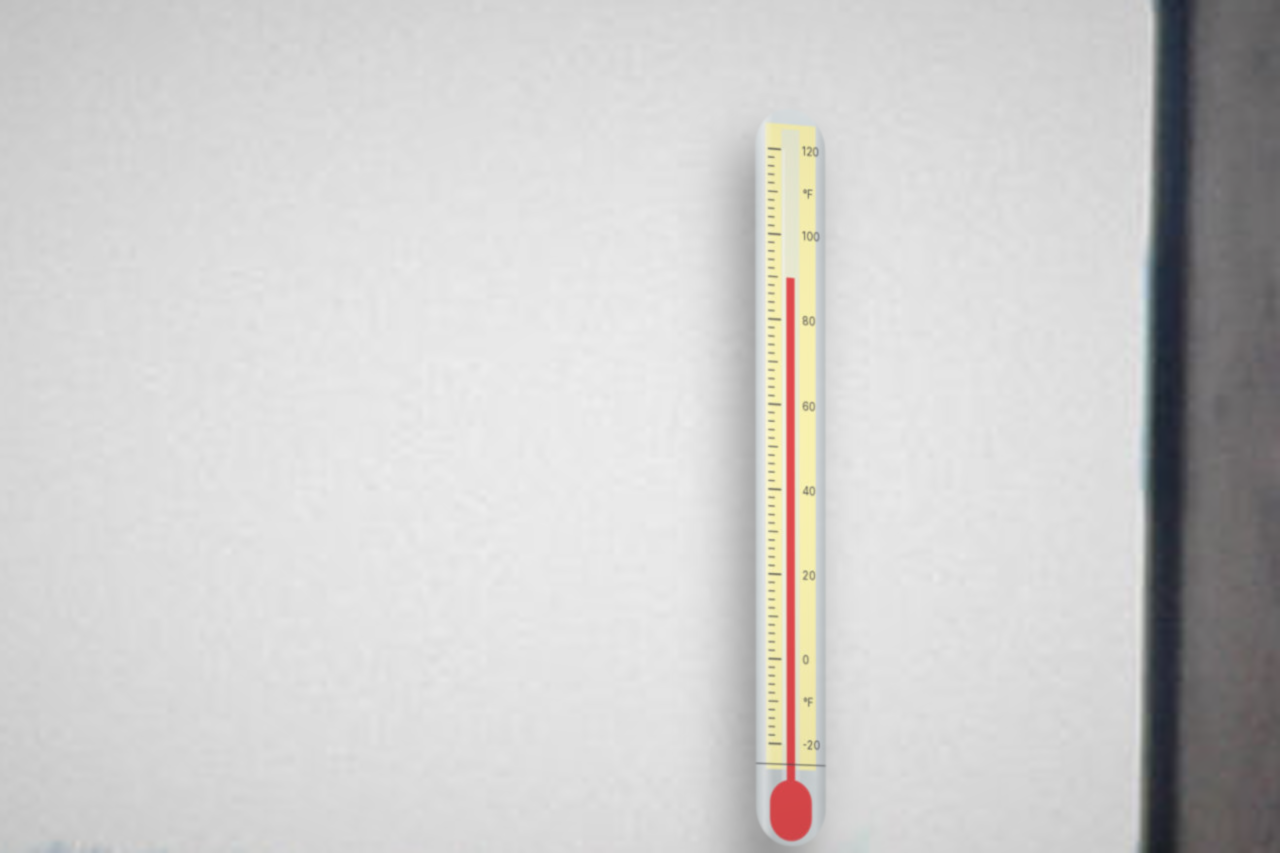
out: 90 °F
